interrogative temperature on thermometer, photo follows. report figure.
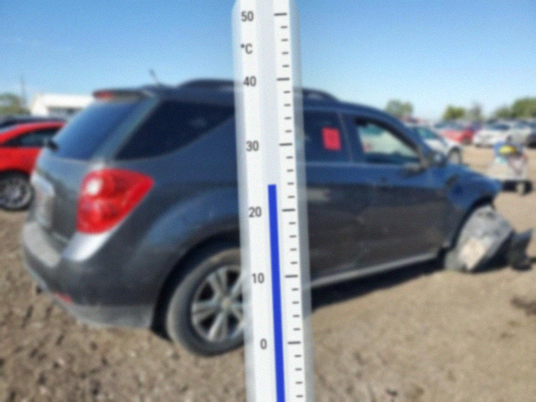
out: 24 °C
